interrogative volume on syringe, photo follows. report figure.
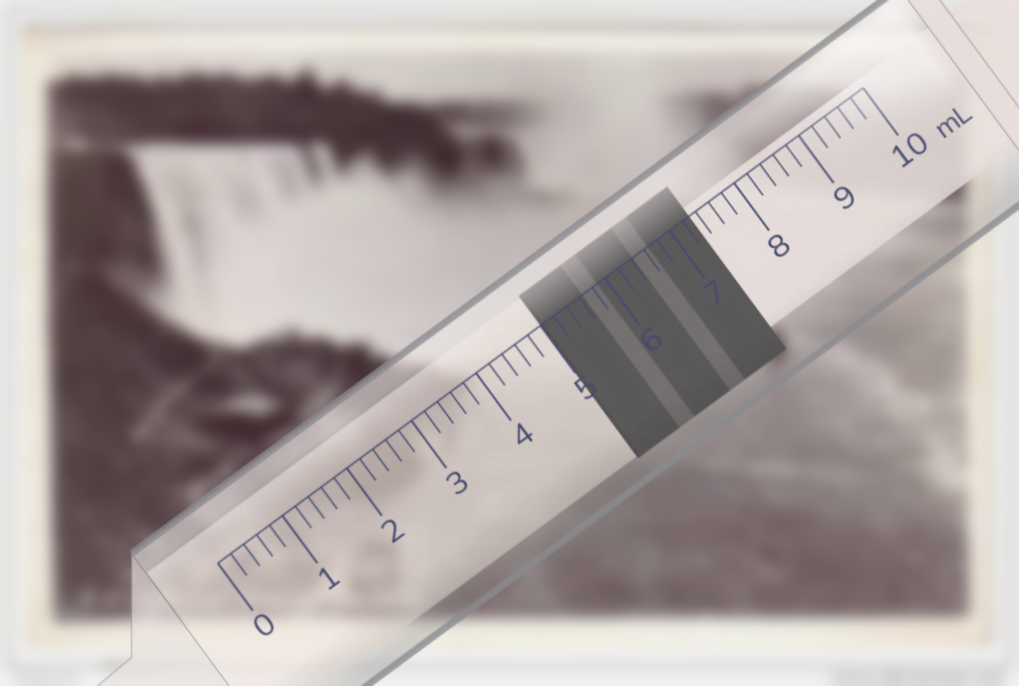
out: 5 mL
